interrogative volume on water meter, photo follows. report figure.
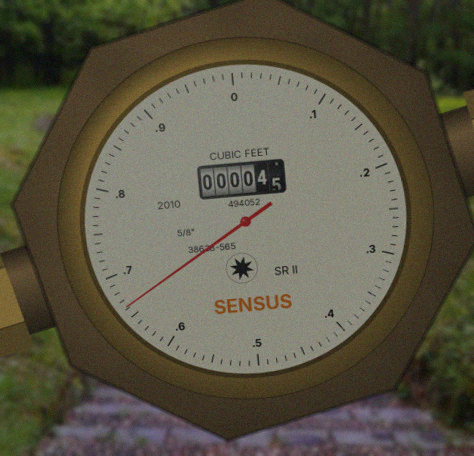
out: 44.66 ft³
